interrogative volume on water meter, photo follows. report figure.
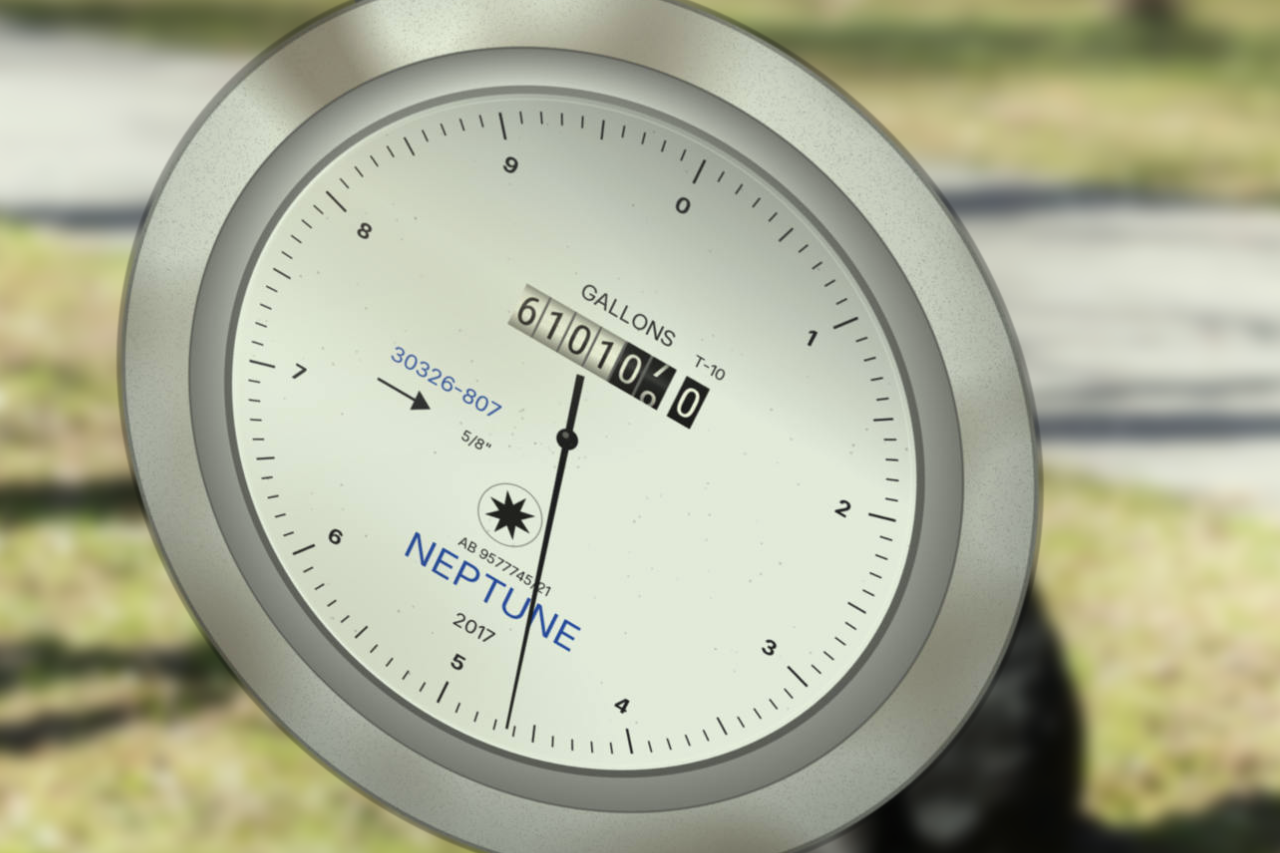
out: 6101074.6 gal
